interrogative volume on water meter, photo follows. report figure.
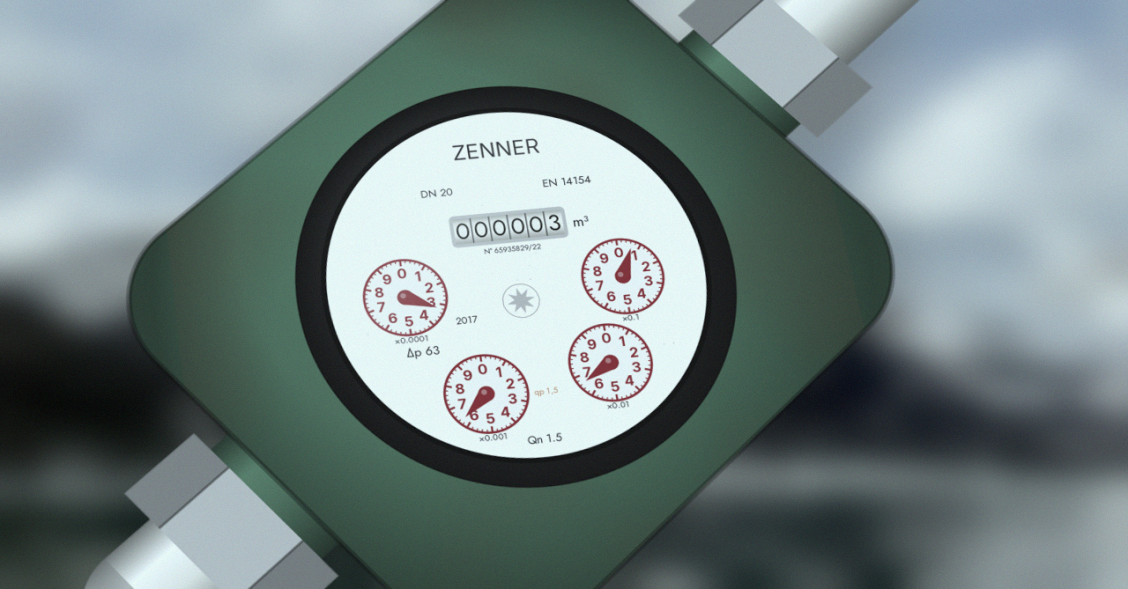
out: 3.0663 m³
